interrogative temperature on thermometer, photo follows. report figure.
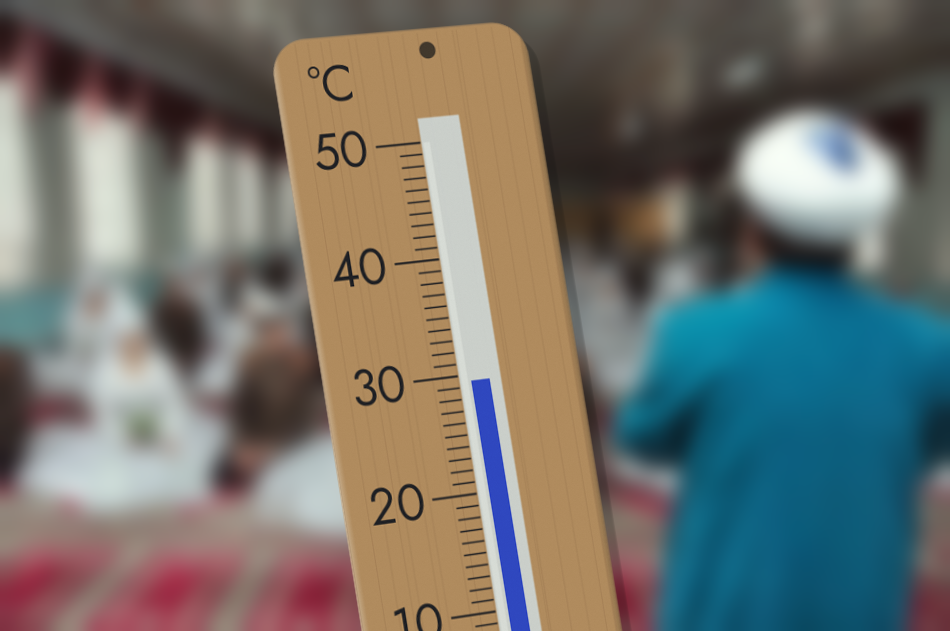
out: 29.5 °C
